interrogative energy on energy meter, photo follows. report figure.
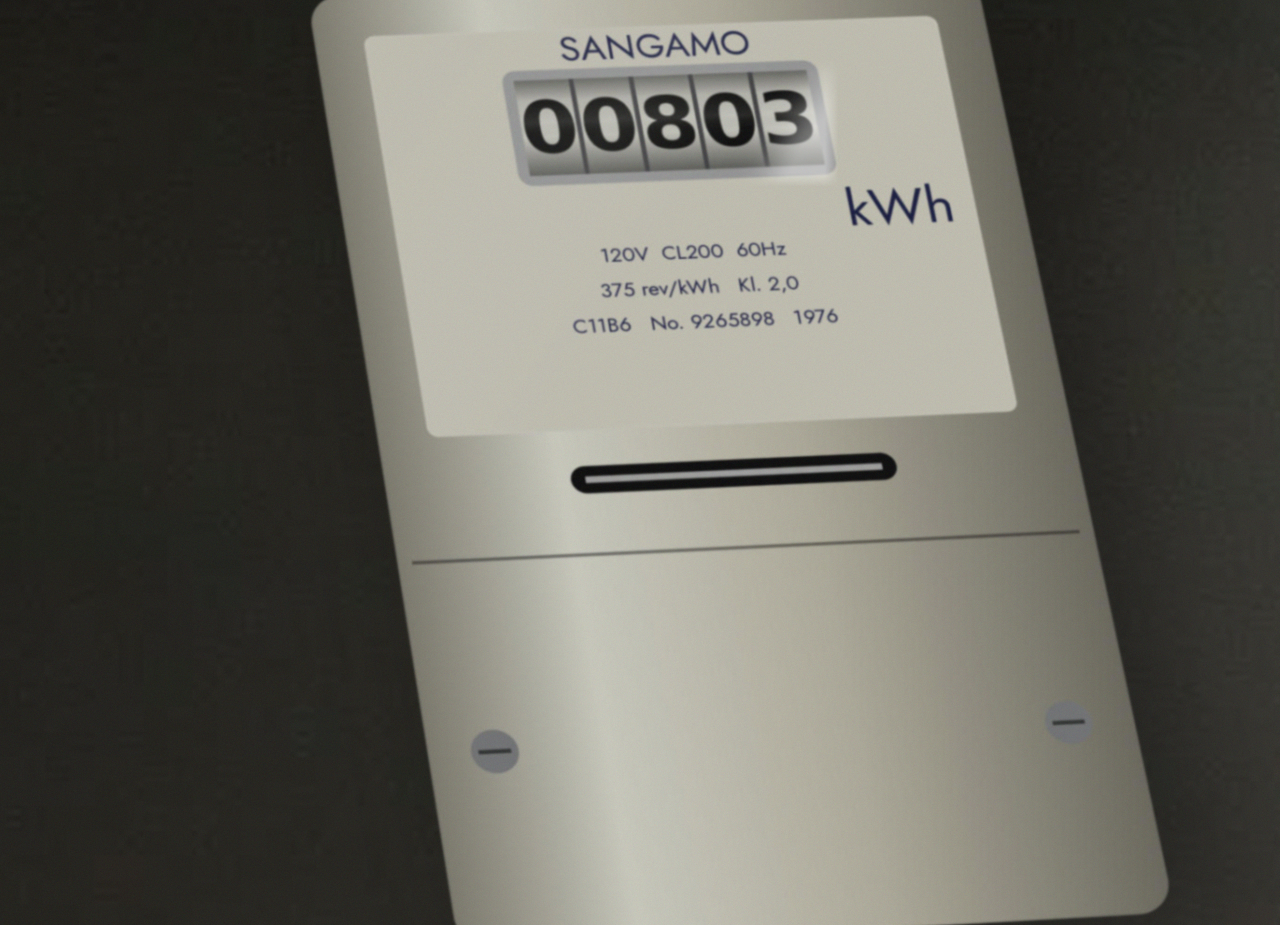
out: 803 kWh
